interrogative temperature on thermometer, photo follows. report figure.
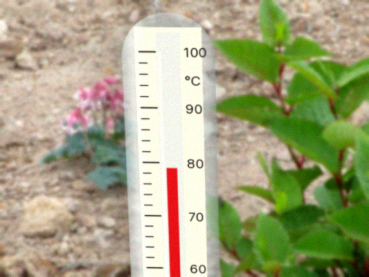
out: 79 °C
